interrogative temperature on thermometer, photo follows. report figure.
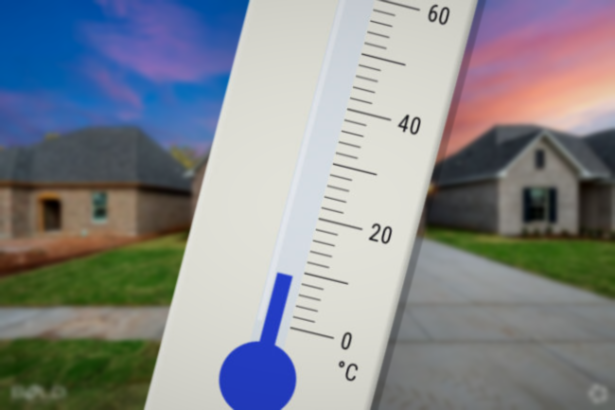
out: 9 °C
